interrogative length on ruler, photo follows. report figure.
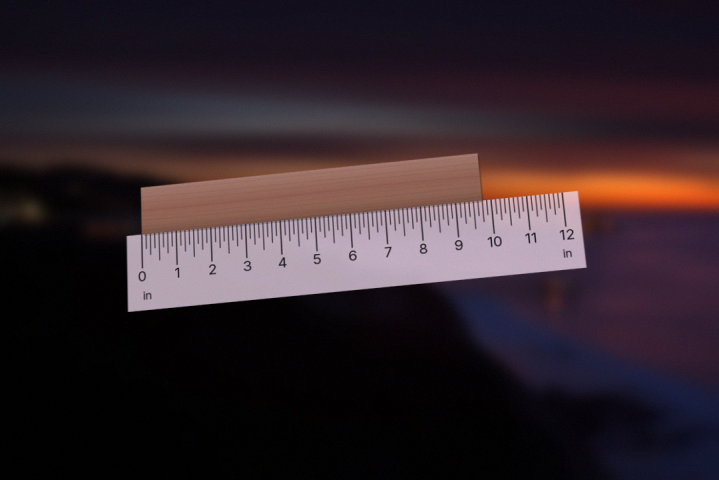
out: 9.75 in
